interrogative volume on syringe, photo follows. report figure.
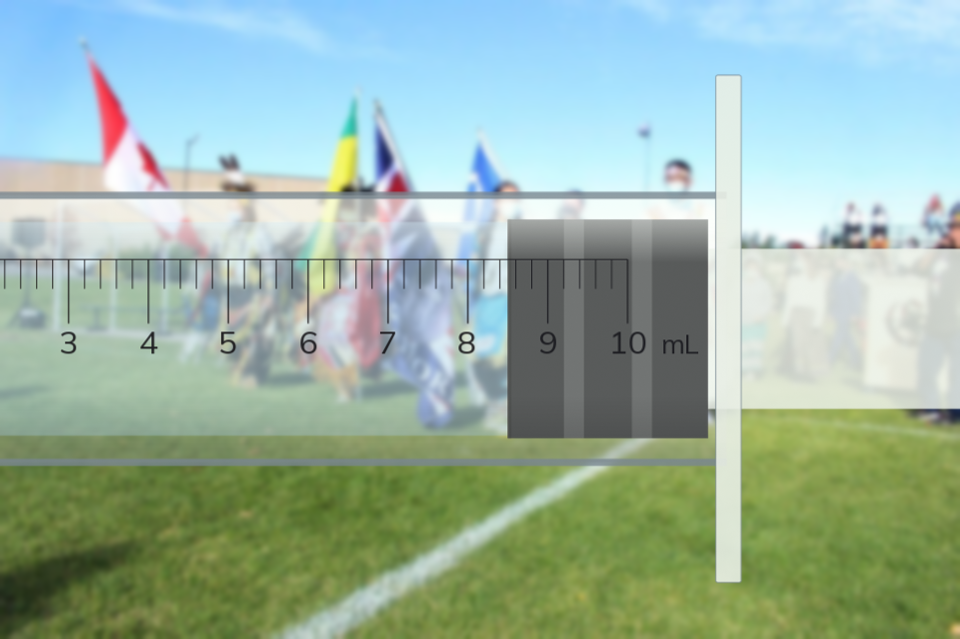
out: 8.5 mL
